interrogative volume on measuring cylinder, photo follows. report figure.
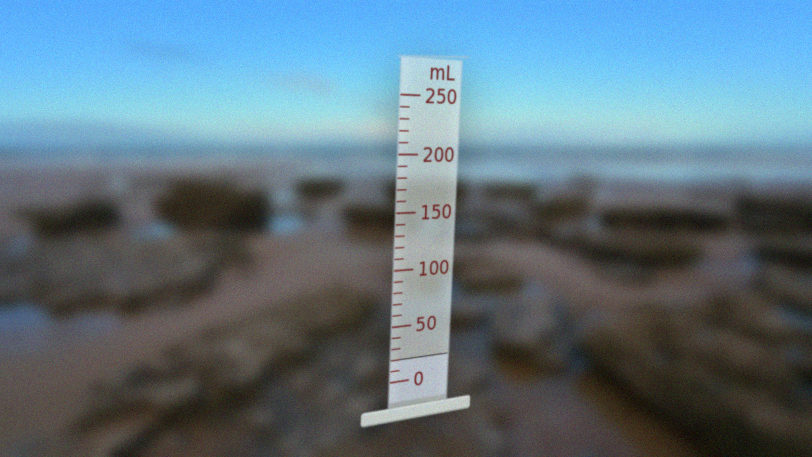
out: 20 mL
